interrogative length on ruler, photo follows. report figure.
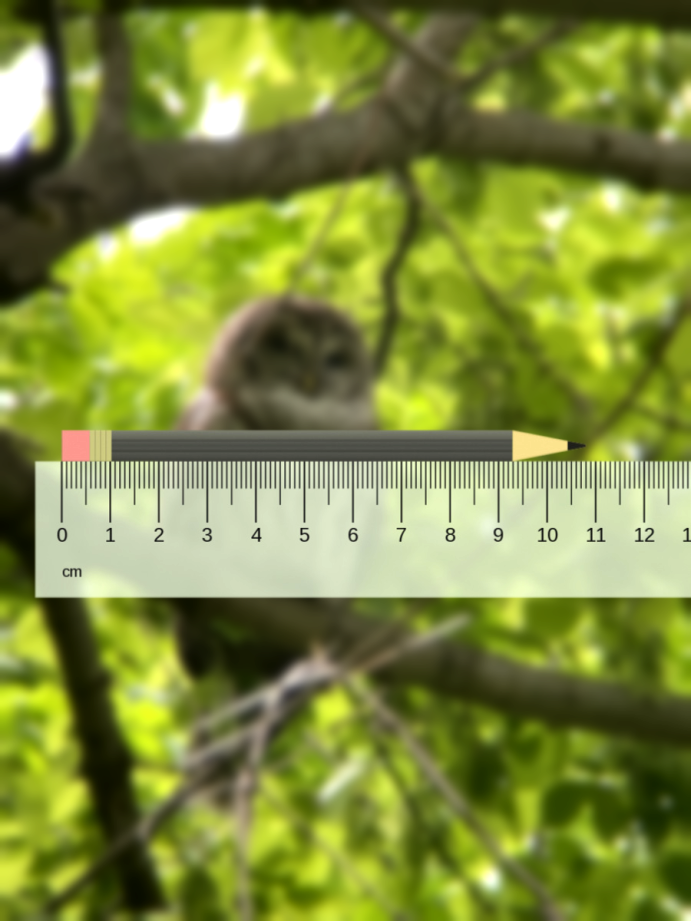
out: 10.8 cm
